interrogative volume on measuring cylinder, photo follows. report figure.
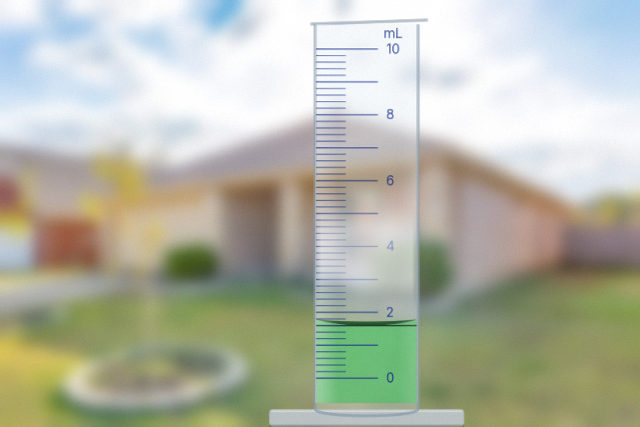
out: 1.6 mL
